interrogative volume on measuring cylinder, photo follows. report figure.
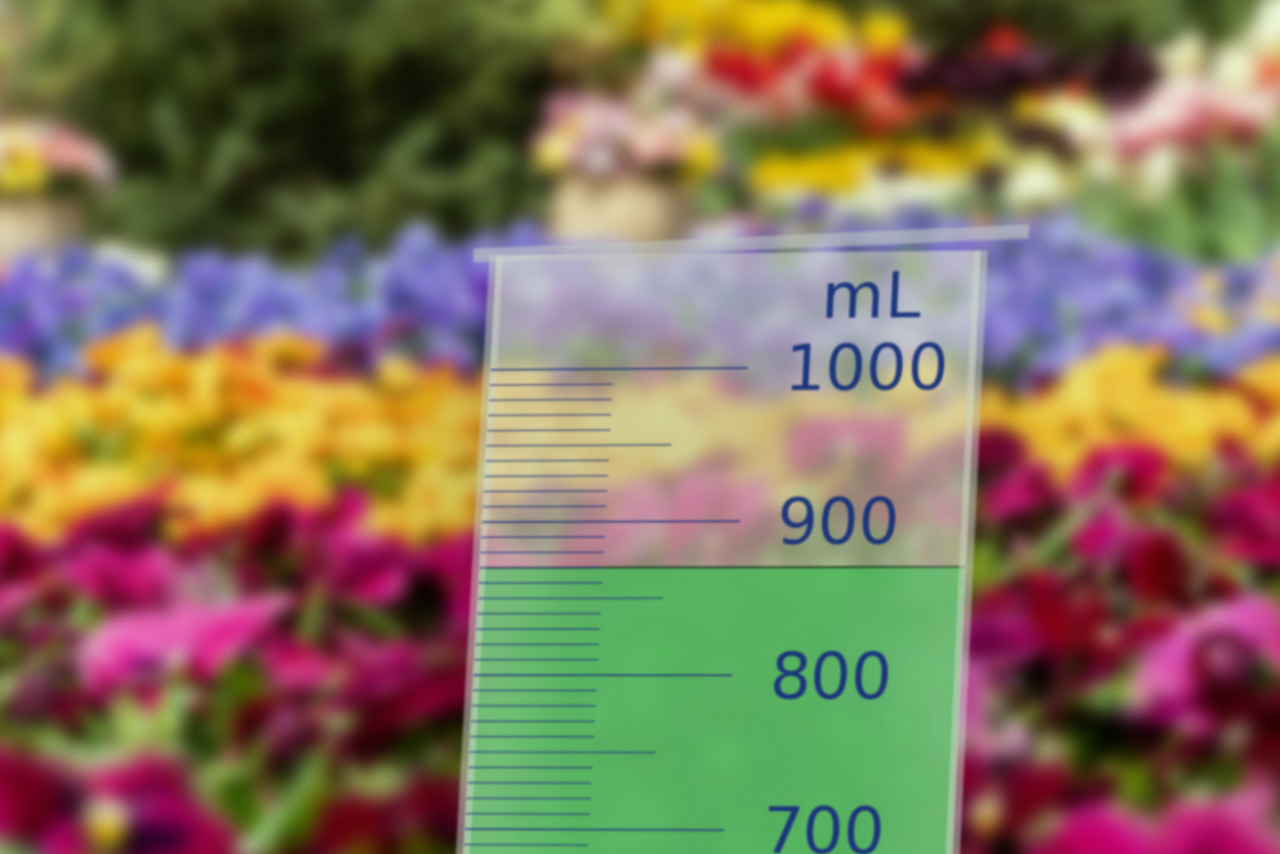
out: 870 mL
